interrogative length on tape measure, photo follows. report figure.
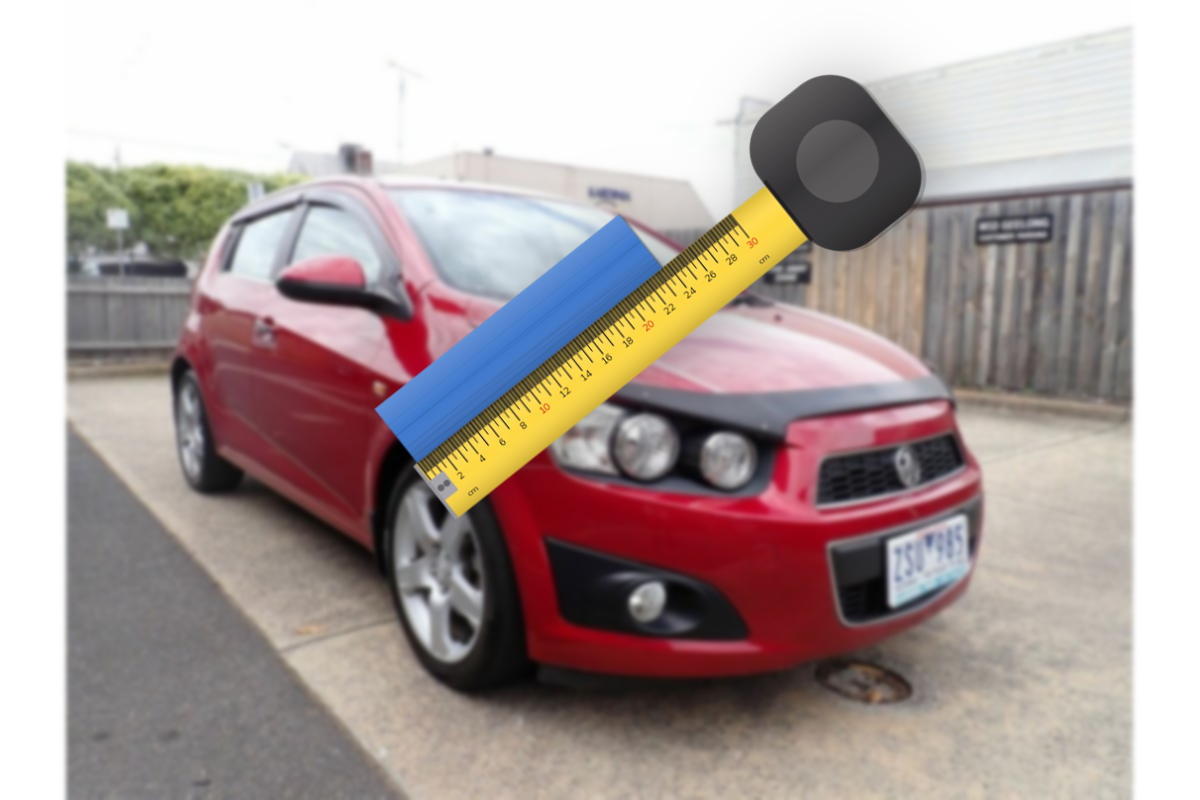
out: 23.5 cm
